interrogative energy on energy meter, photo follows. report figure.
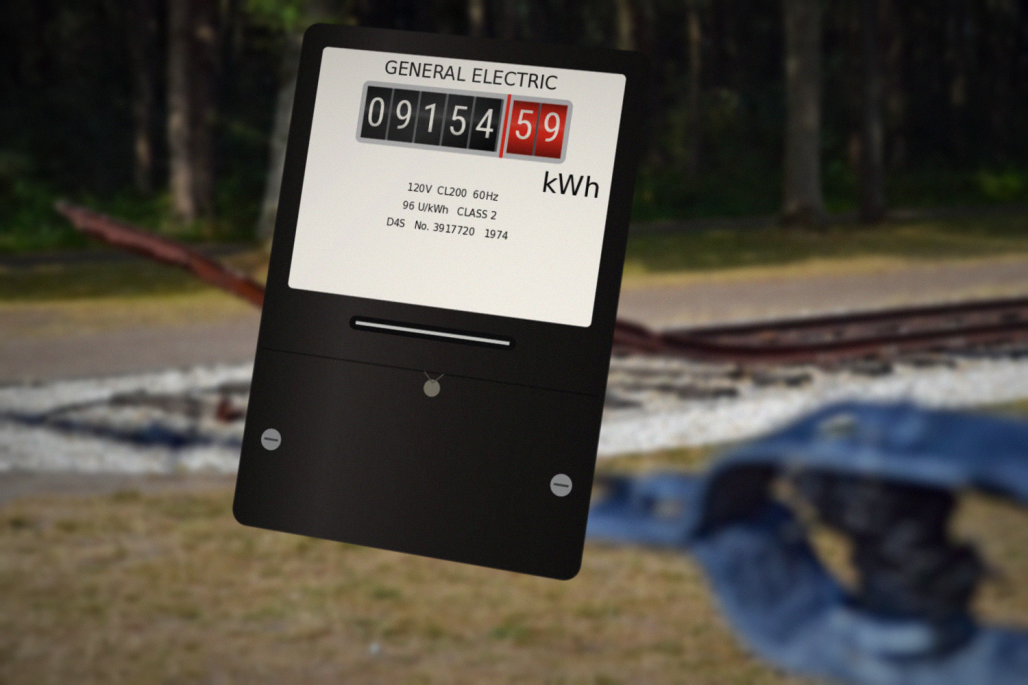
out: 9154.59 kWh
